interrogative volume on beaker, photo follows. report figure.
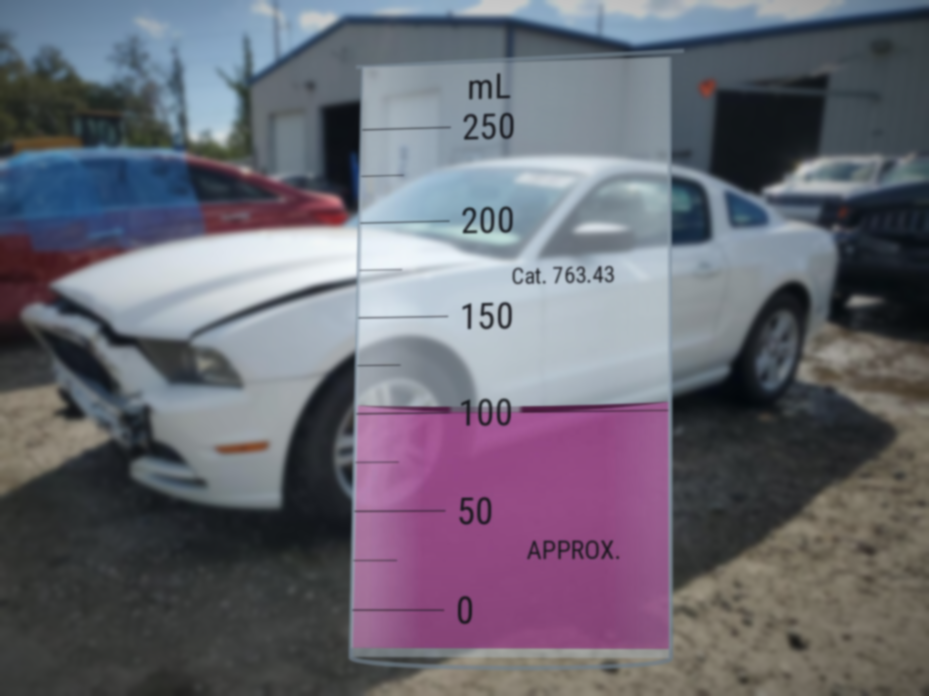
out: 100 mL
